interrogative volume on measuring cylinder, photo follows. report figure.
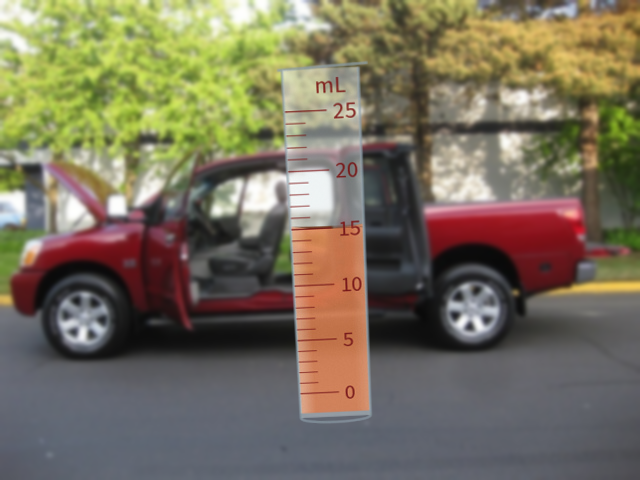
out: 15 mL
